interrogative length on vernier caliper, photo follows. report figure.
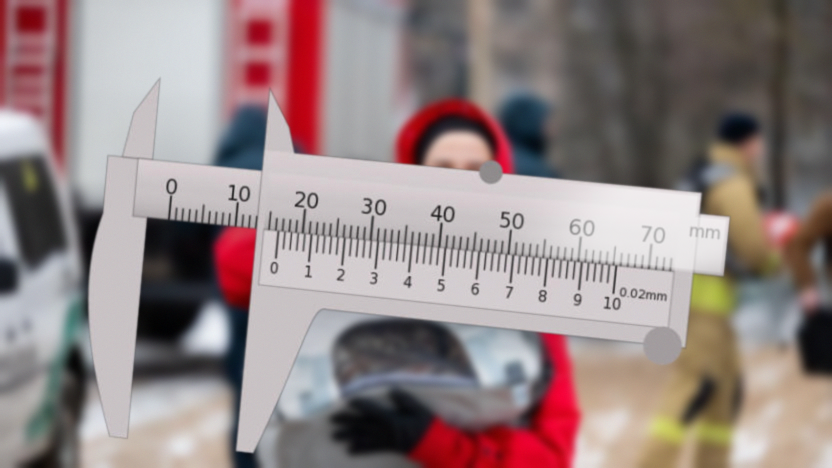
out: 16.4 mm
